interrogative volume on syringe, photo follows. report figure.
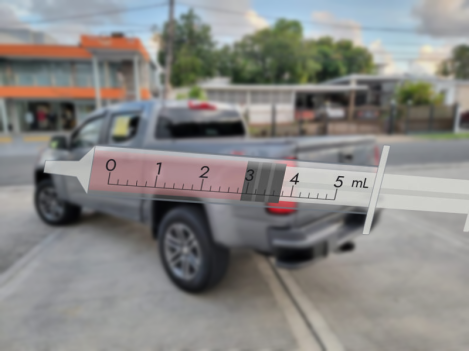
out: 2.9 mL
